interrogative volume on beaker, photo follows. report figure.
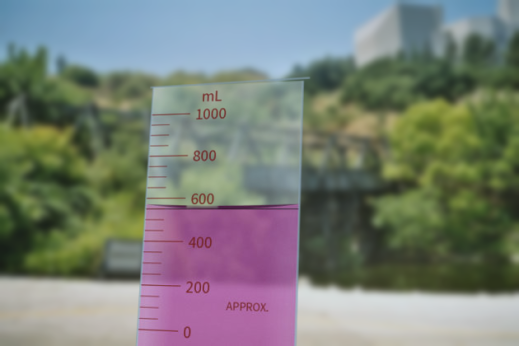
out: 550 mL
